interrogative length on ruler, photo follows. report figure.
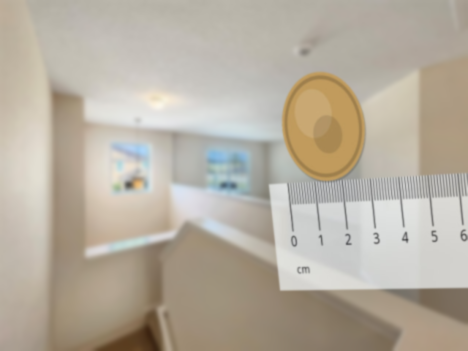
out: 3 cm
